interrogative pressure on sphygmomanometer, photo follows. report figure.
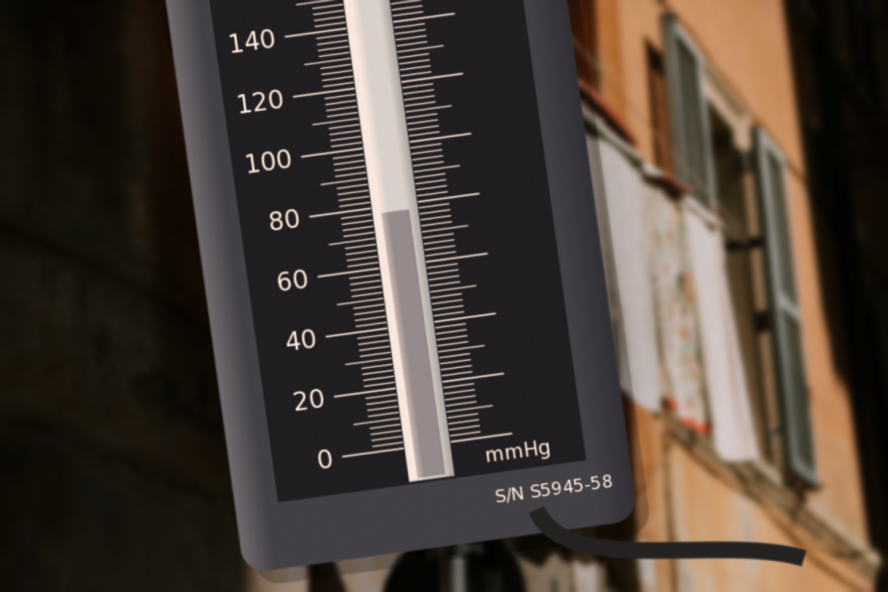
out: 78 mmHg
